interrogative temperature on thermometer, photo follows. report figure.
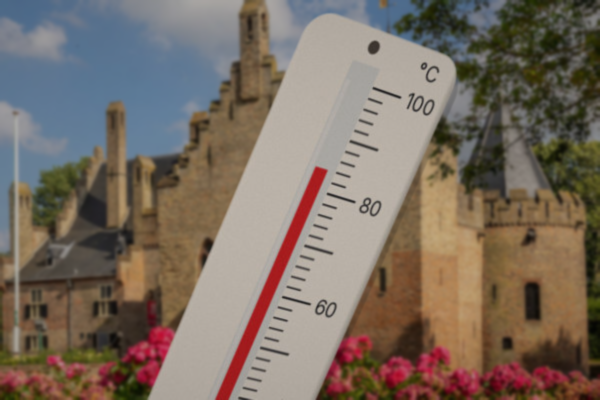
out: 84 °C
